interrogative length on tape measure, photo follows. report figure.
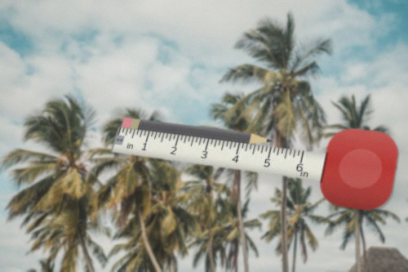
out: 5 in
